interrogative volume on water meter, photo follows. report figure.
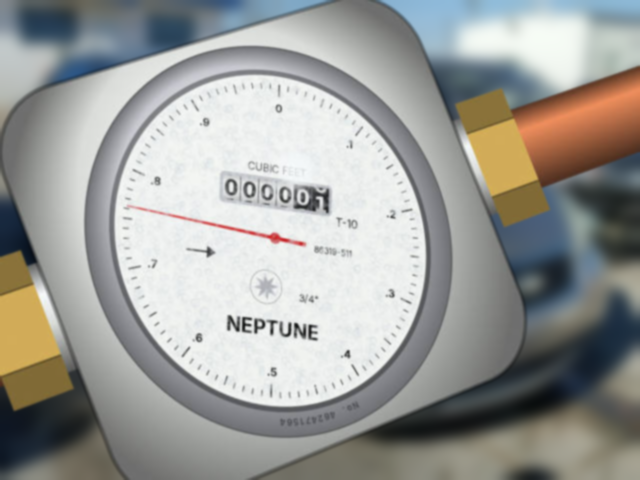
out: 0.76 ft³
